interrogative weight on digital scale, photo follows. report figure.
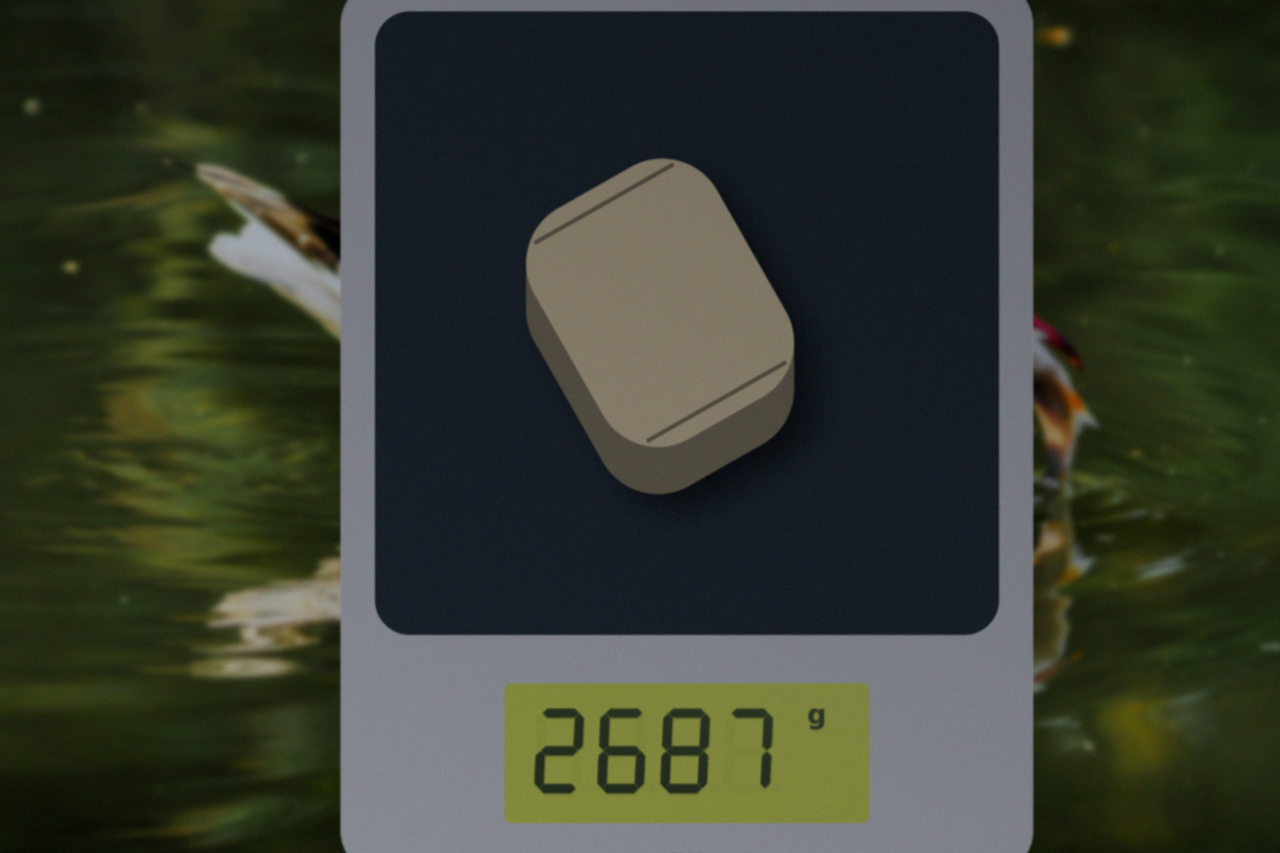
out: 2687 g
